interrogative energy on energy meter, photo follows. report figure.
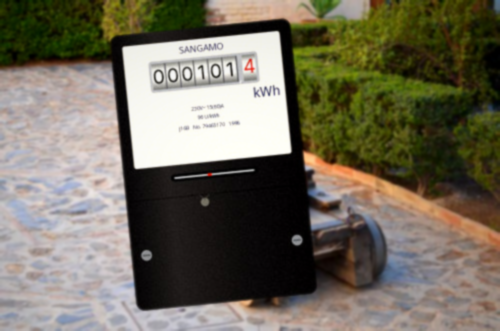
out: 101.4 kWh
